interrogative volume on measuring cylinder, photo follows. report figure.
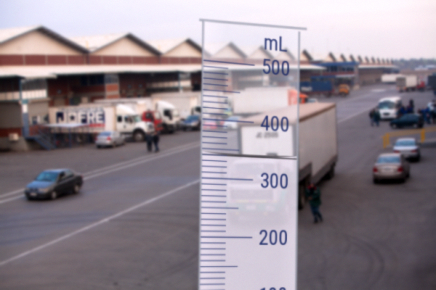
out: 340 mL
